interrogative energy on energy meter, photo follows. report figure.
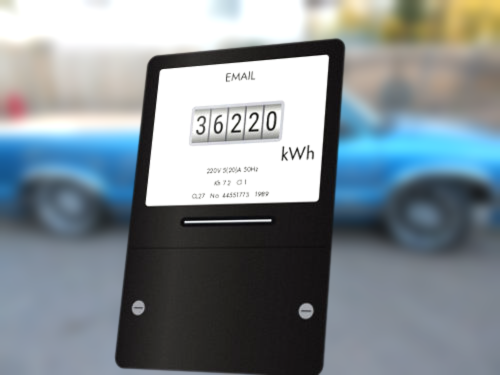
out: 36220 kWh
